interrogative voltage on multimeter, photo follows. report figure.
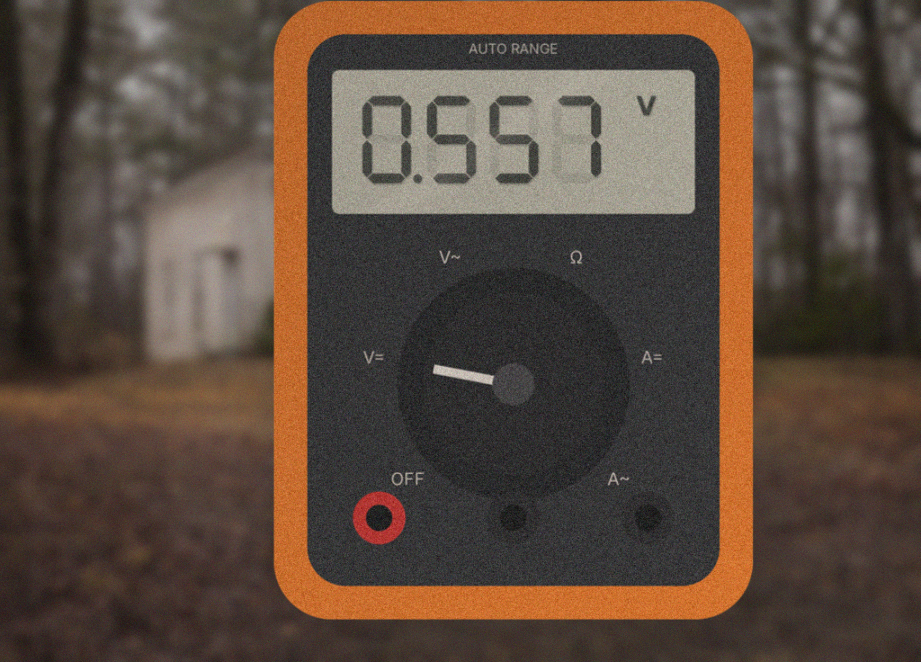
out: 0.557 V
